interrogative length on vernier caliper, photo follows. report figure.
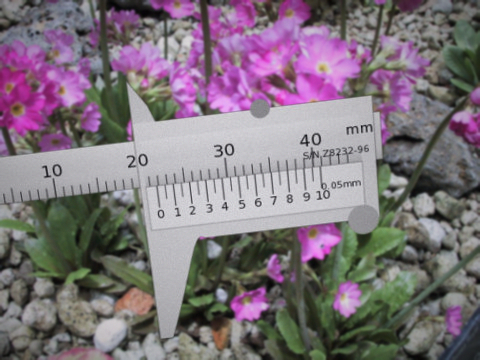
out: 21.8 mm
